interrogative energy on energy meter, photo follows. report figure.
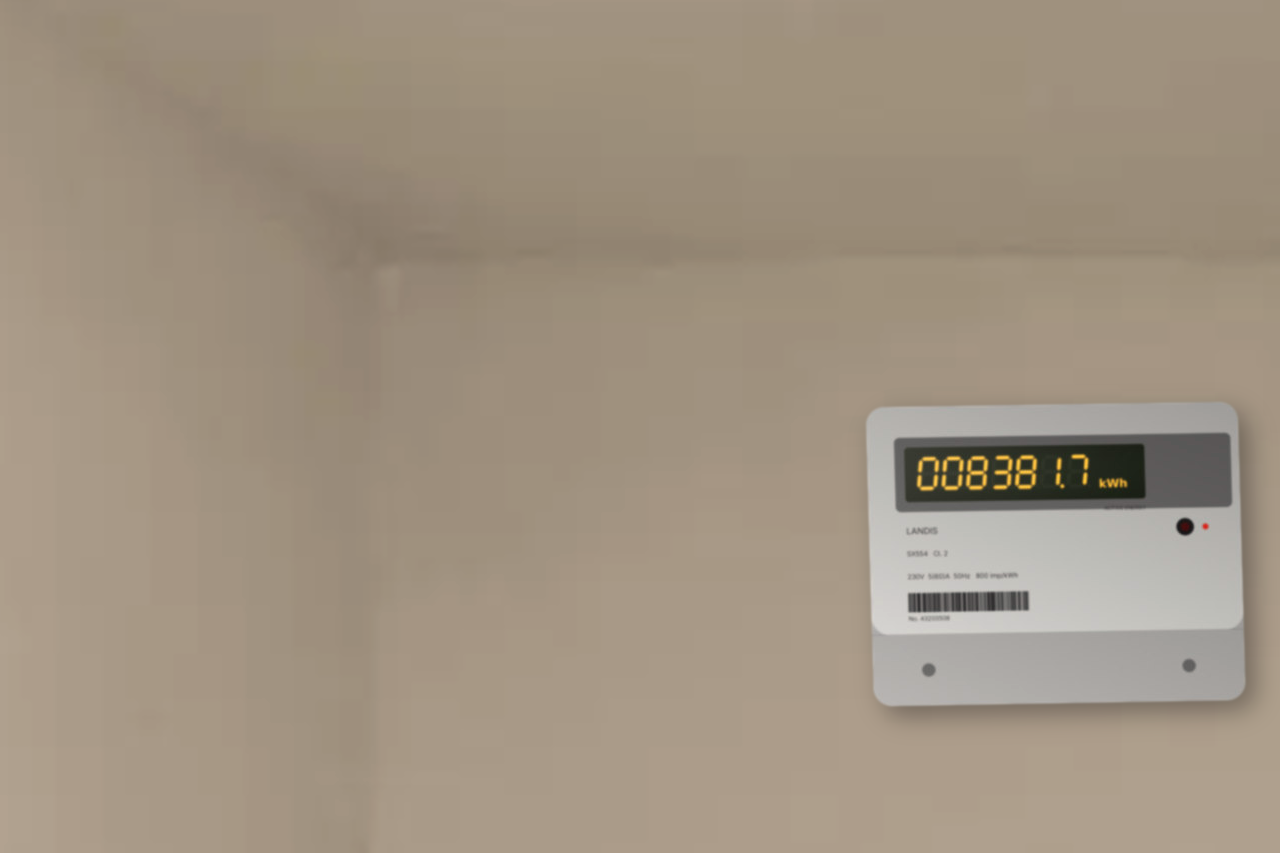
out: 8381.7 kWh
